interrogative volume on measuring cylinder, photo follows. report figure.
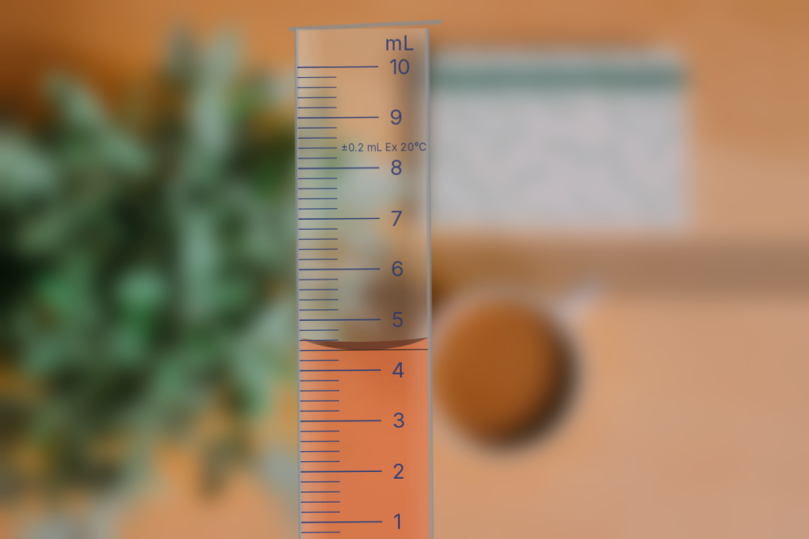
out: 4.4 mL
